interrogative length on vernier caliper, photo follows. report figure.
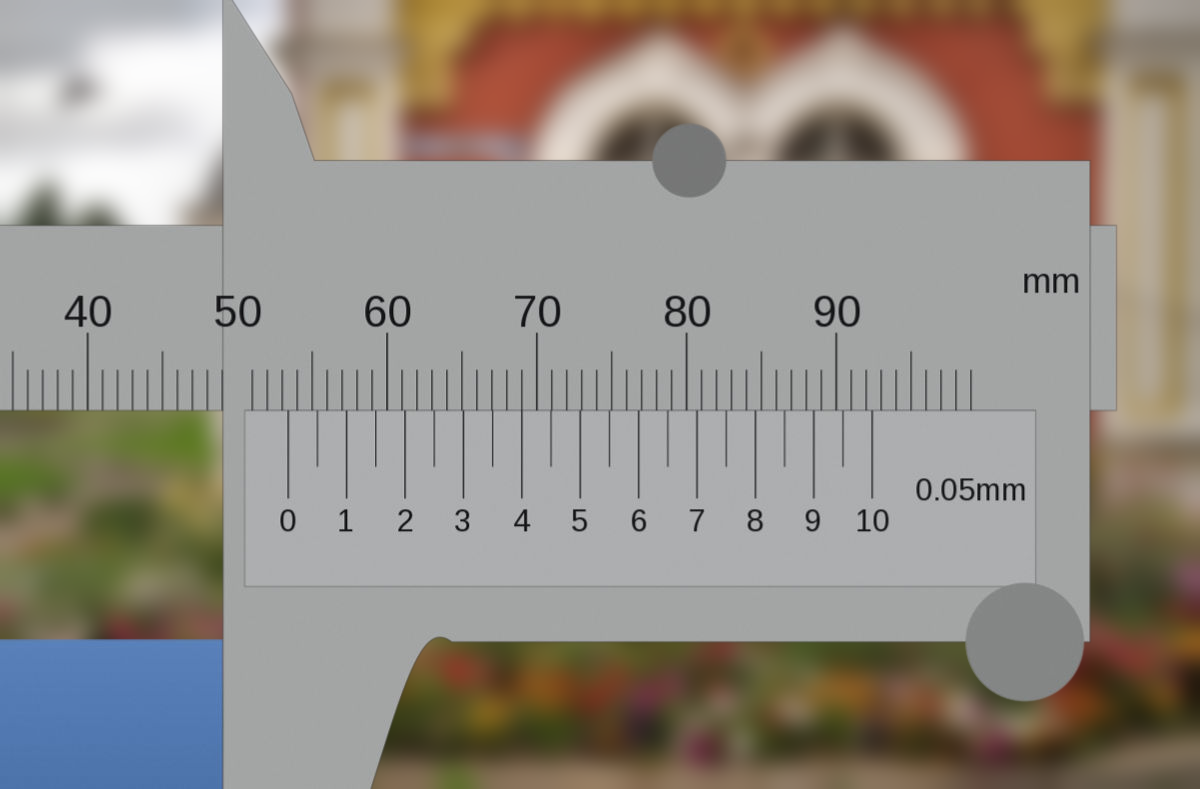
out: 53.4 mm
